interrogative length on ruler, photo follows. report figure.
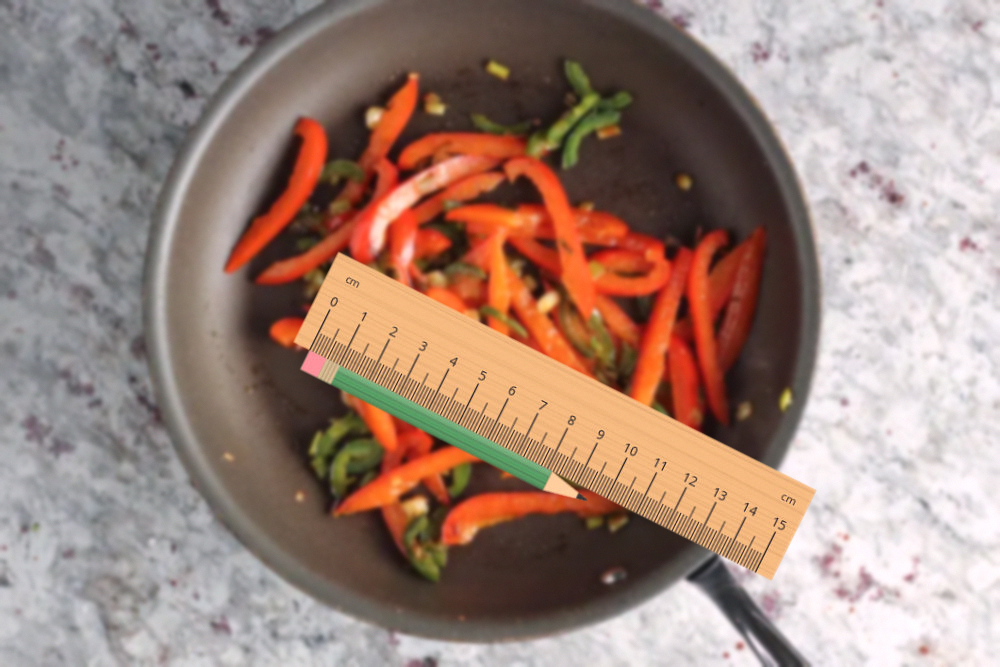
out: 9.5 cm
